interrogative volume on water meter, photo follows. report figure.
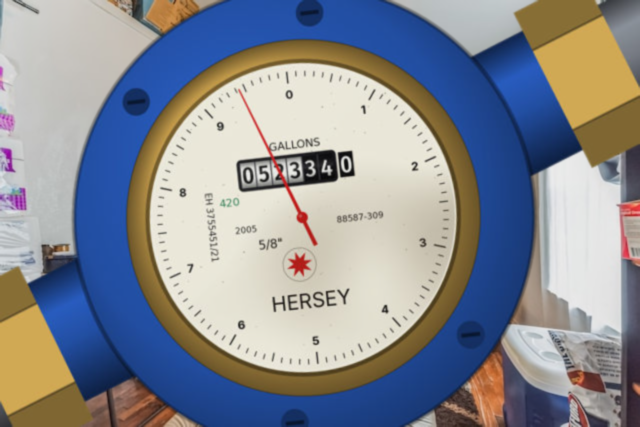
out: 523339.4 gal
